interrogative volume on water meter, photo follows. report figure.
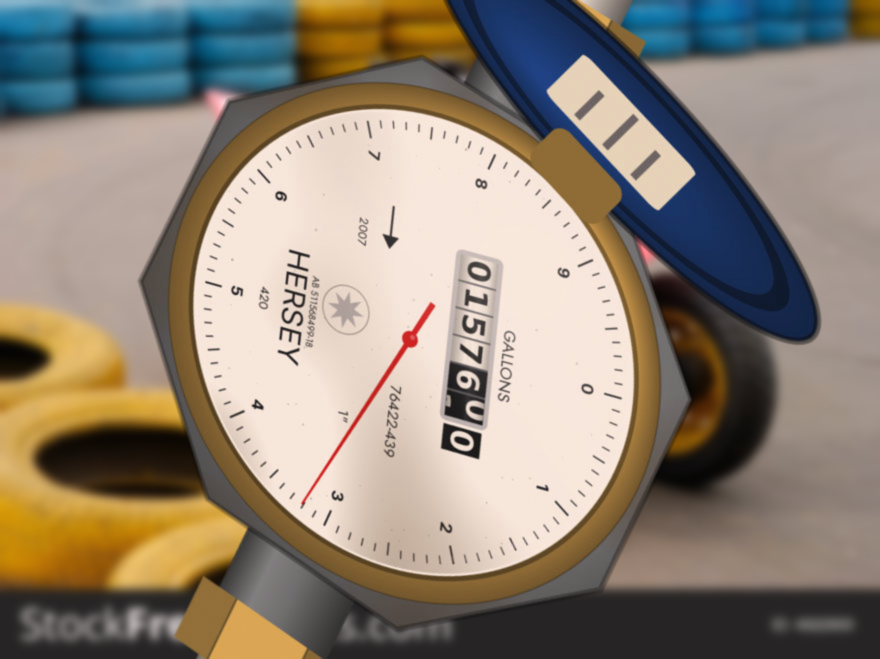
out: 157603.2 gal
